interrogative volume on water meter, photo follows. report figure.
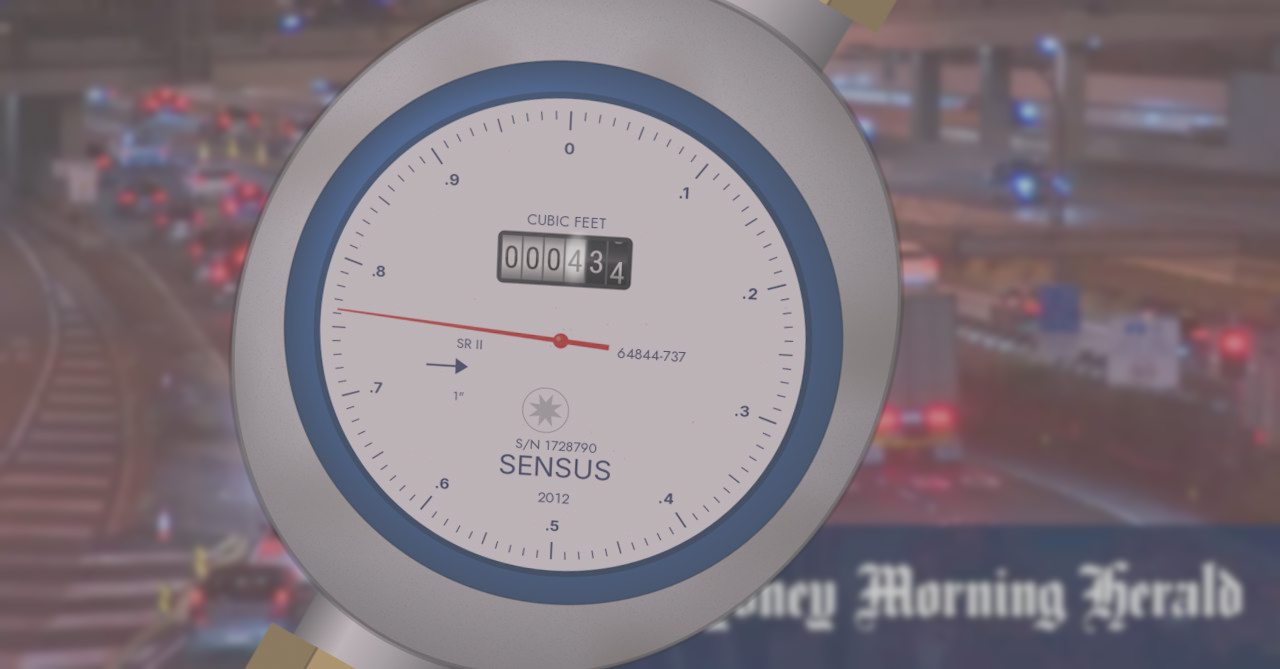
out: 433.76 ft³
